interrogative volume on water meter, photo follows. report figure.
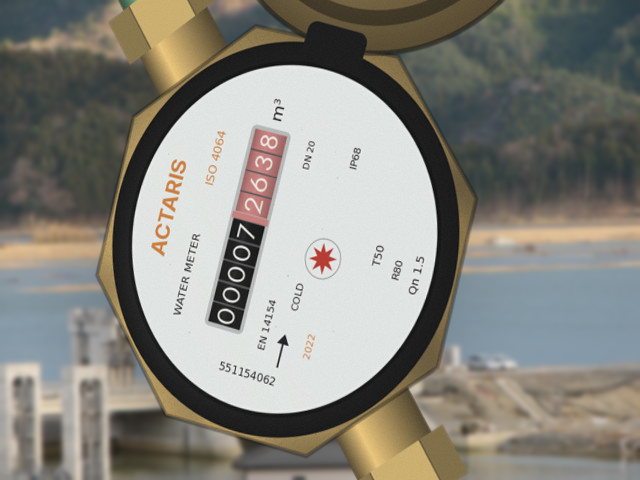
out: 7.2638 m³
